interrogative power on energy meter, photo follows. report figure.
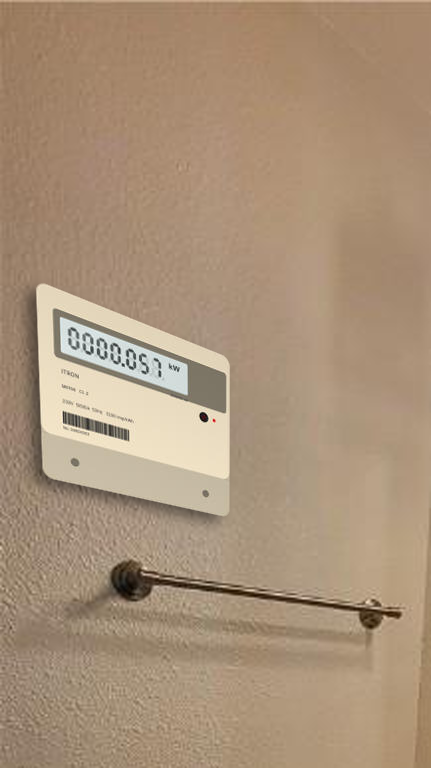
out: 0.057 kW
